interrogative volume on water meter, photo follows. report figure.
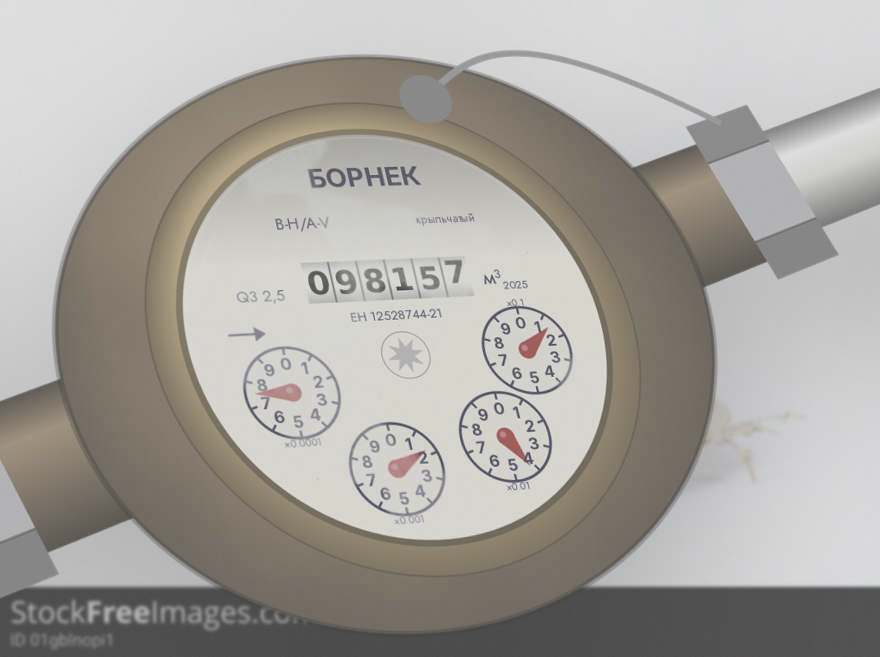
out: 98157.1417 m³
